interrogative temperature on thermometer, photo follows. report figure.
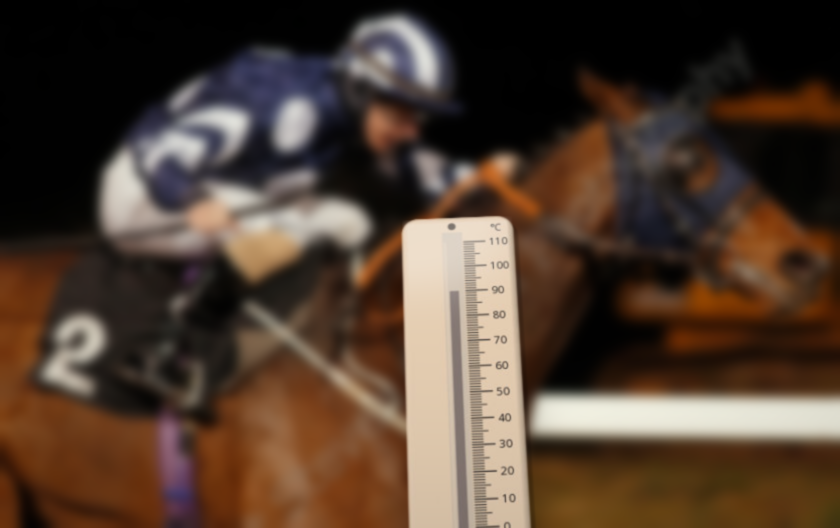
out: 90 °C
